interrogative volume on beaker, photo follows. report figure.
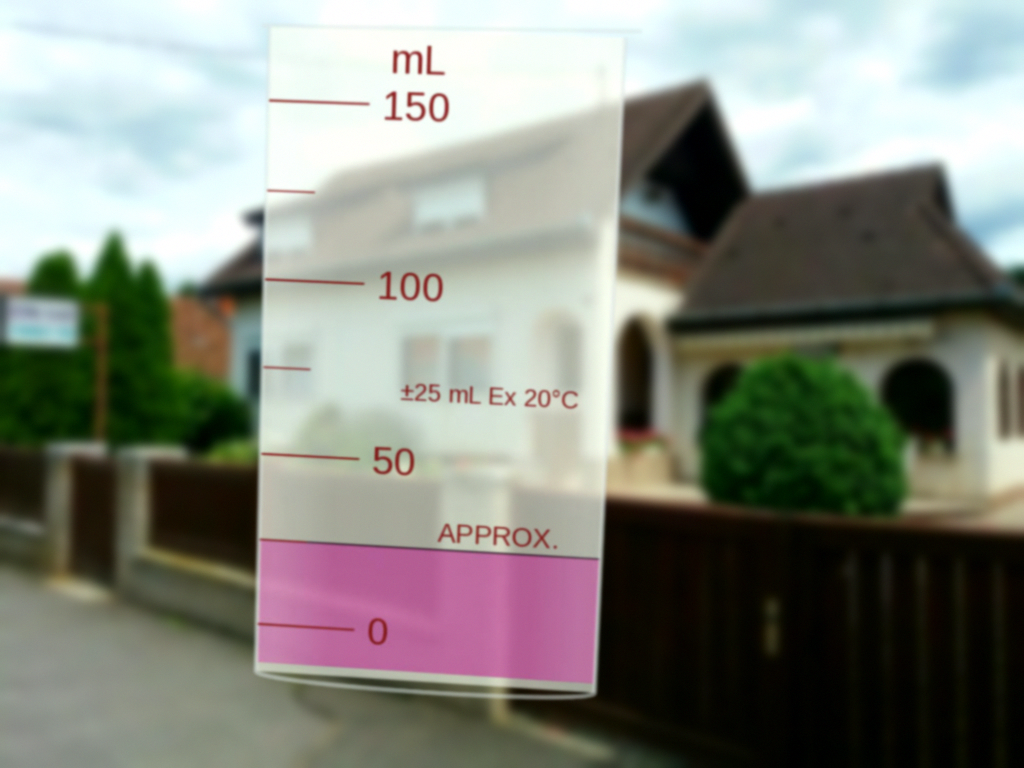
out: 25 mL
